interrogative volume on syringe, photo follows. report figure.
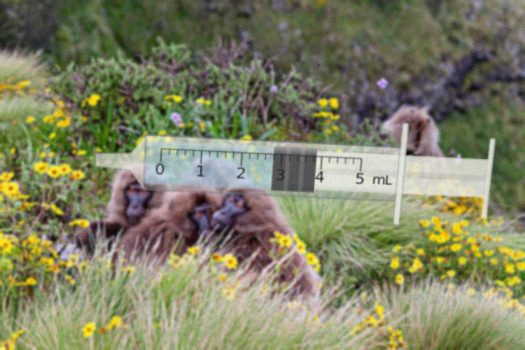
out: 2.8 mL
